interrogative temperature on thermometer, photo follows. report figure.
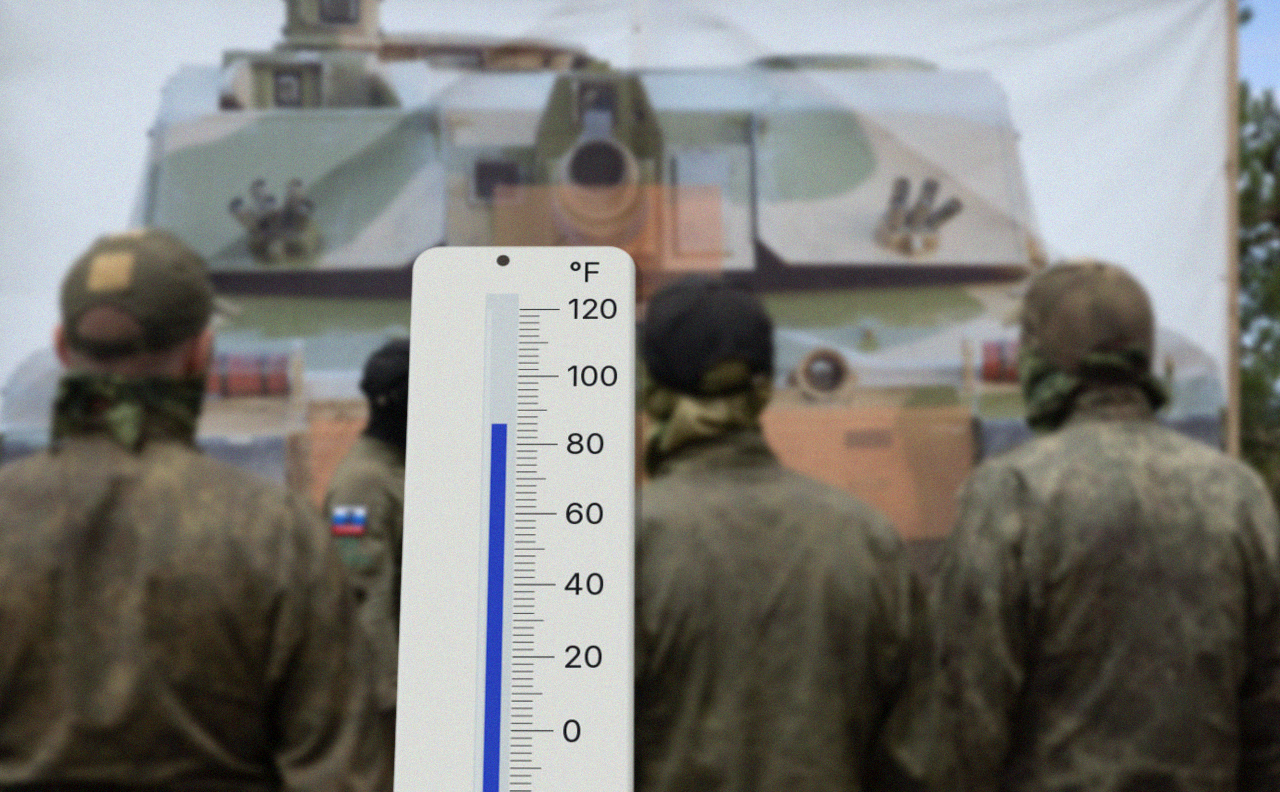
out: 86 °F
